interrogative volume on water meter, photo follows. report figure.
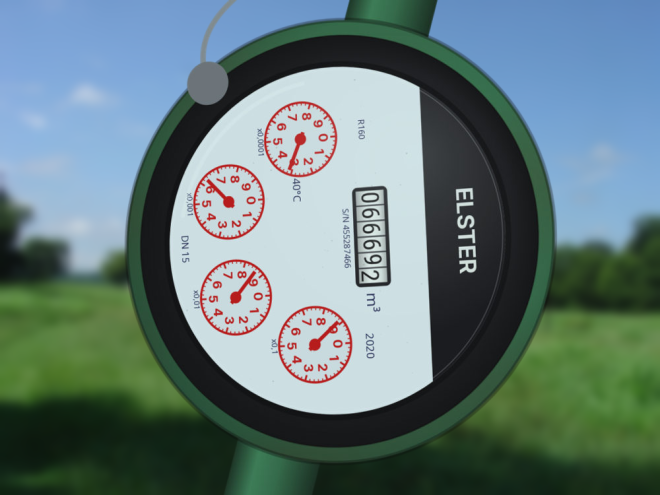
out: 66691.8863 m³
